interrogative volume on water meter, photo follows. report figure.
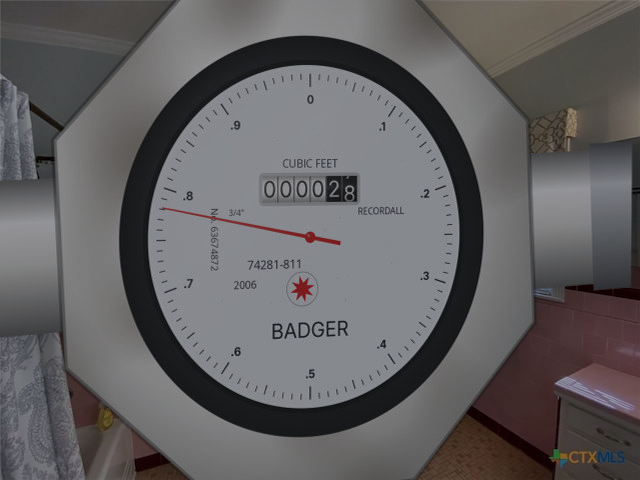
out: 27.78 ft³
